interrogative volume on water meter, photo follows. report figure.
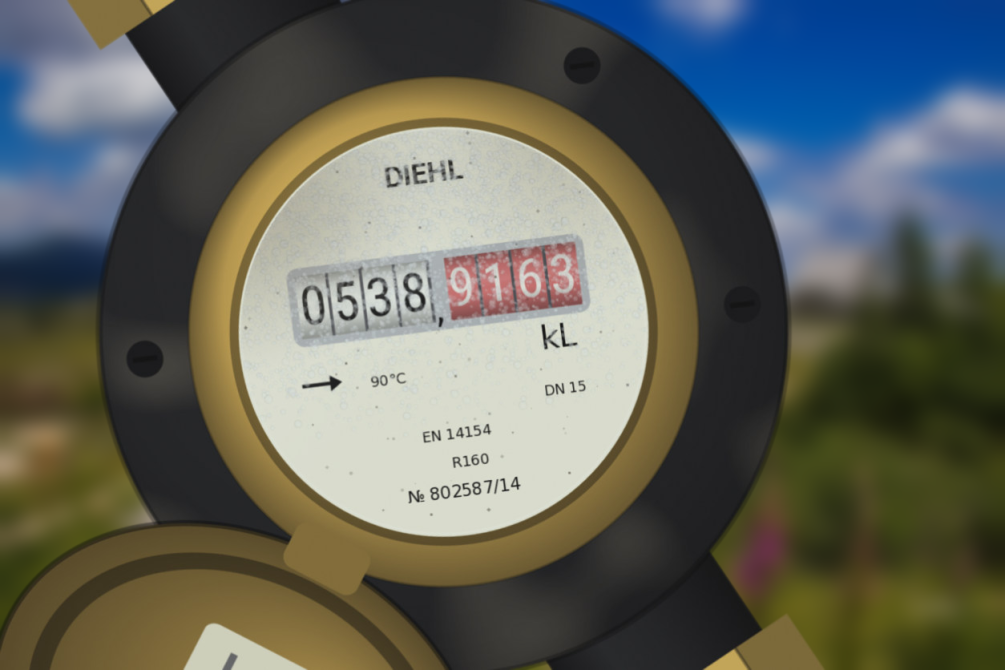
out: 538.9163 kL
